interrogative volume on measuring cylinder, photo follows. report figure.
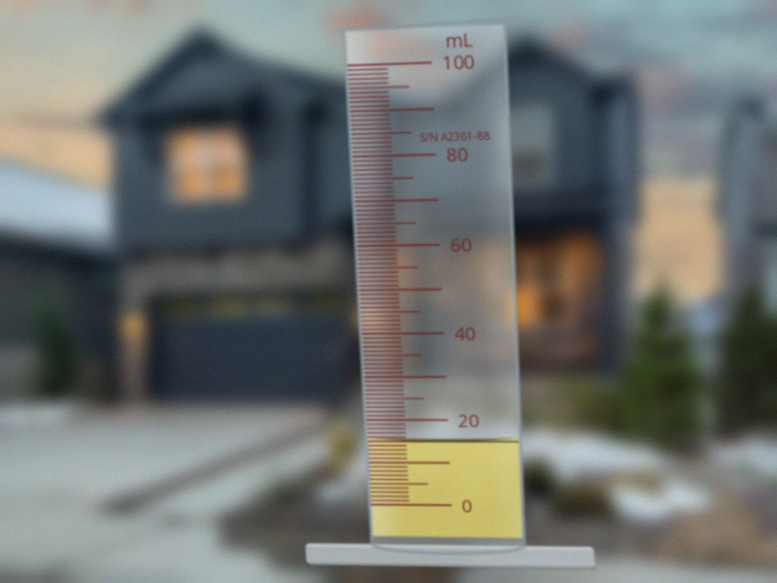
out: 15 mL
